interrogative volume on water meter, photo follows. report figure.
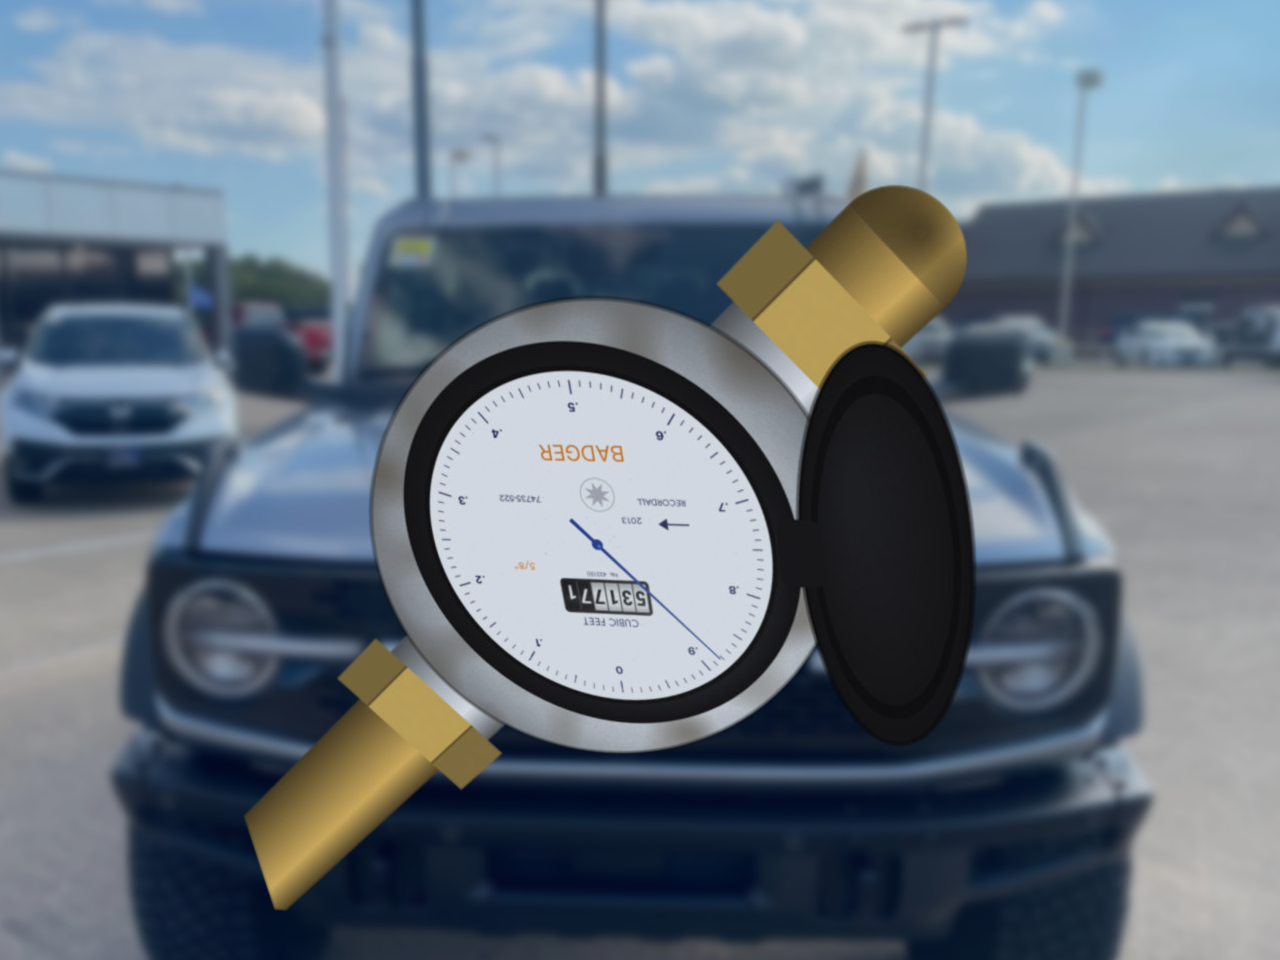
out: 531770.88 ft³
